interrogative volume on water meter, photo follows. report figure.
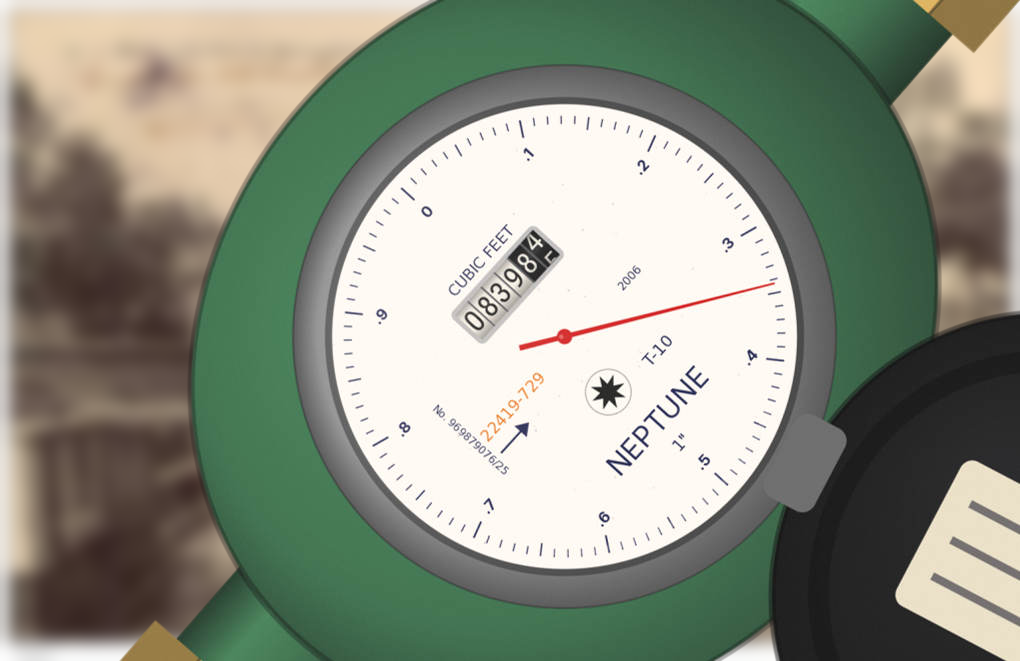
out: 83984.34 ft³
